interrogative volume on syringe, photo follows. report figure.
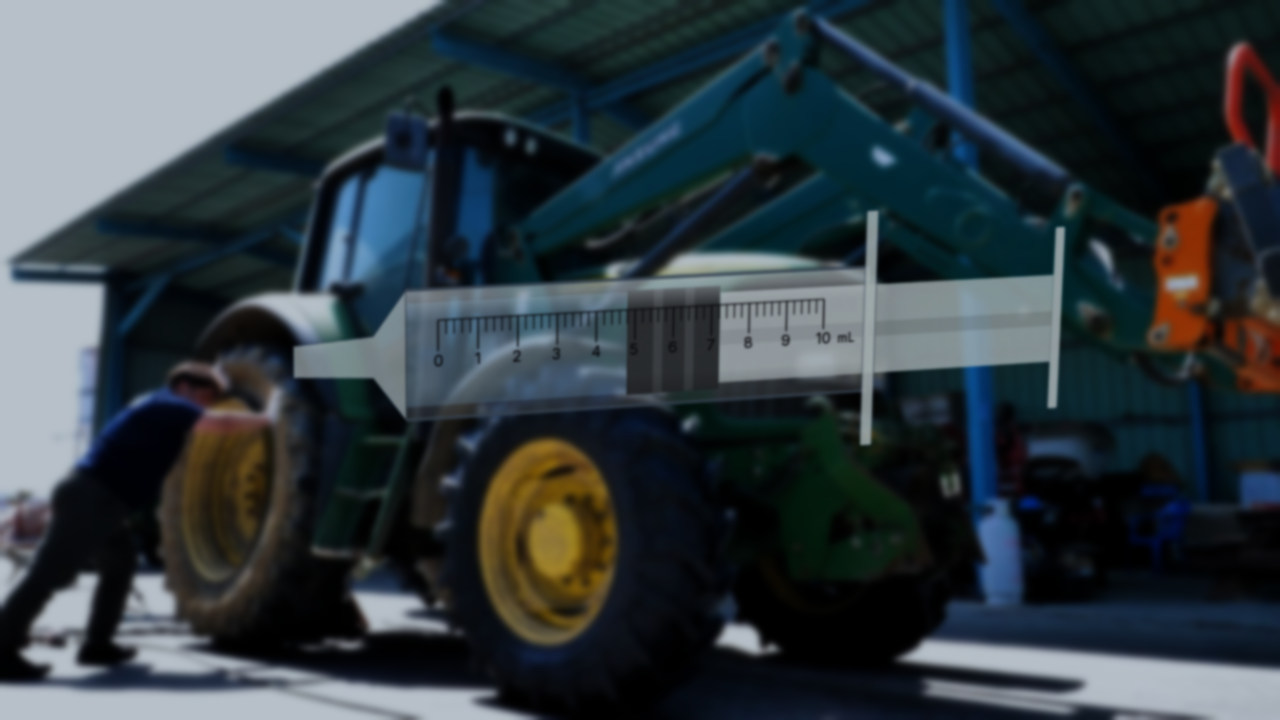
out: 4.8 mL
